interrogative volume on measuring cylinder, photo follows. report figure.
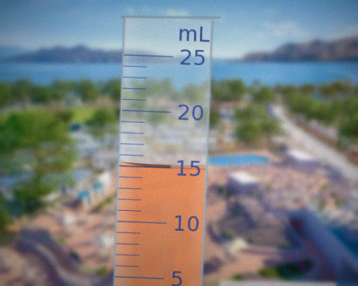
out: 15 mL
